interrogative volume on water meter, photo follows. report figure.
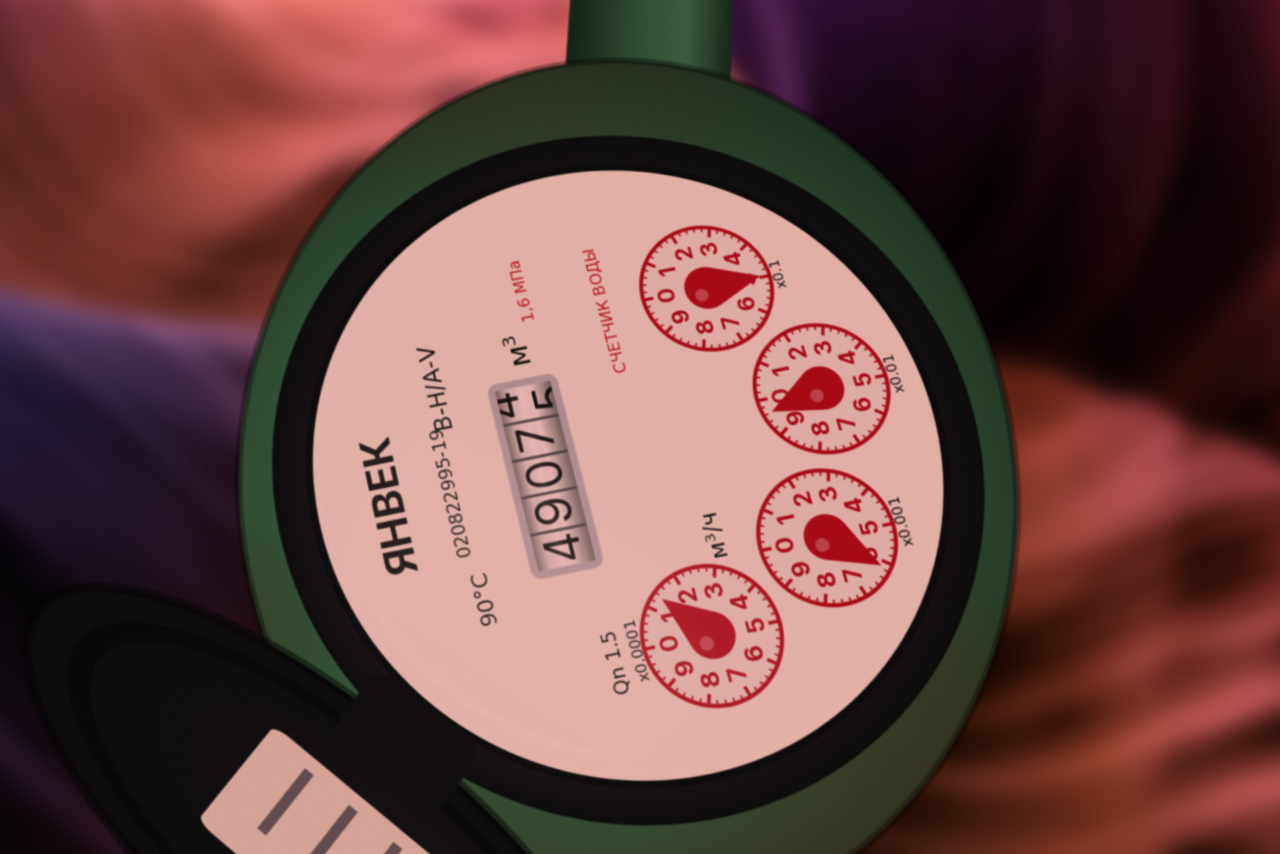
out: 49074.4961 m³
